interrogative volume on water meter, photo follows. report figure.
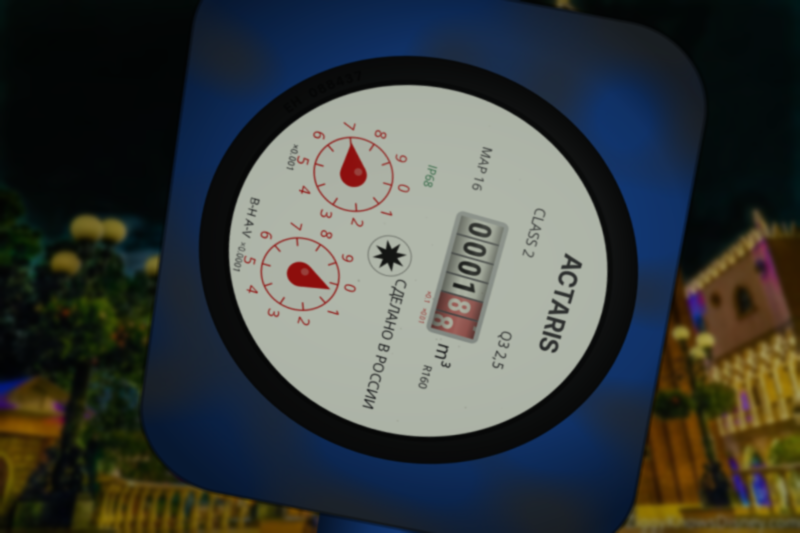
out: 1.8770 m³
